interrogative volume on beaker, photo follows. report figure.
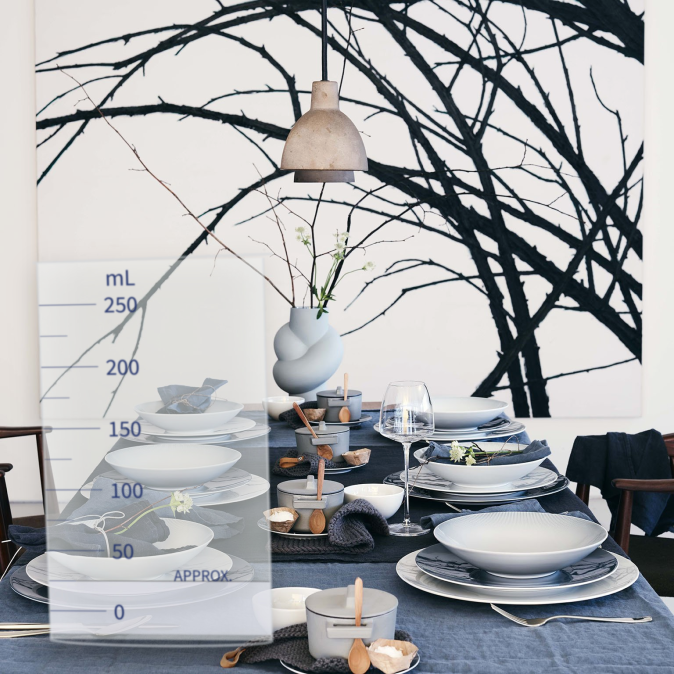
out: 25 mL
